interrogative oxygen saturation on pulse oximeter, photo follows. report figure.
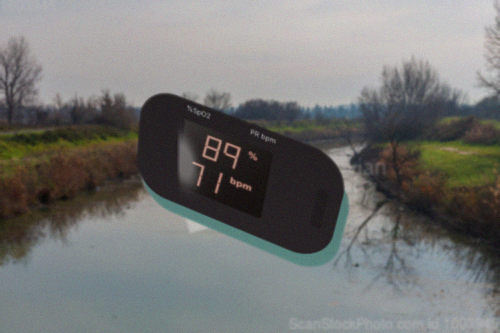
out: 89 %
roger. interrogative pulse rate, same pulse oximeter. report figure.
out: 71 bpm
